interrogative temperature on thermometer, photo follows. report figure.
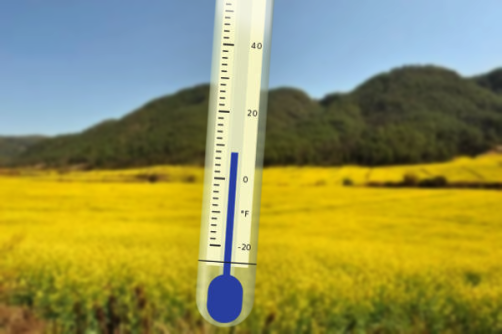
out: 8 °F
